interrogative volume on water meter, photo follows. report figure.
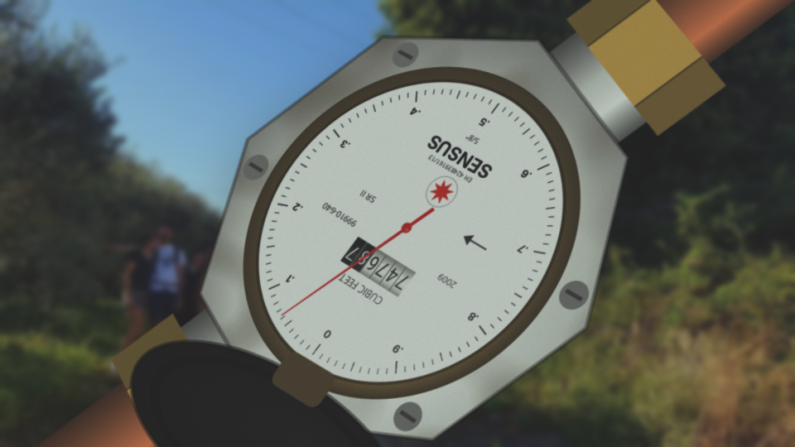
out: 747687.06 ft³
